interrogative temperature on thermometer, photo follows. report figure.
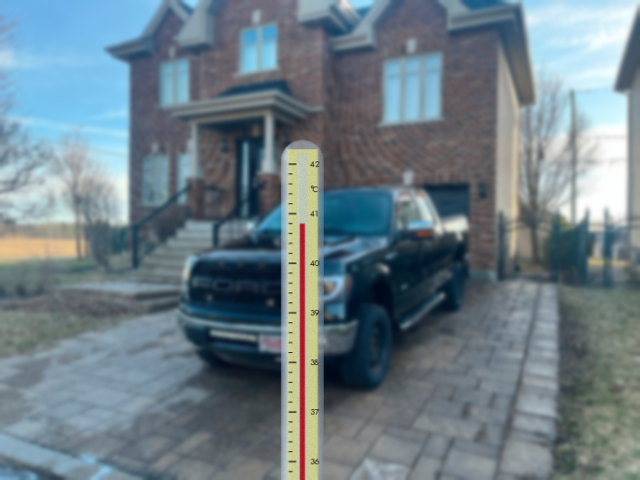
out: 40.8 °C
